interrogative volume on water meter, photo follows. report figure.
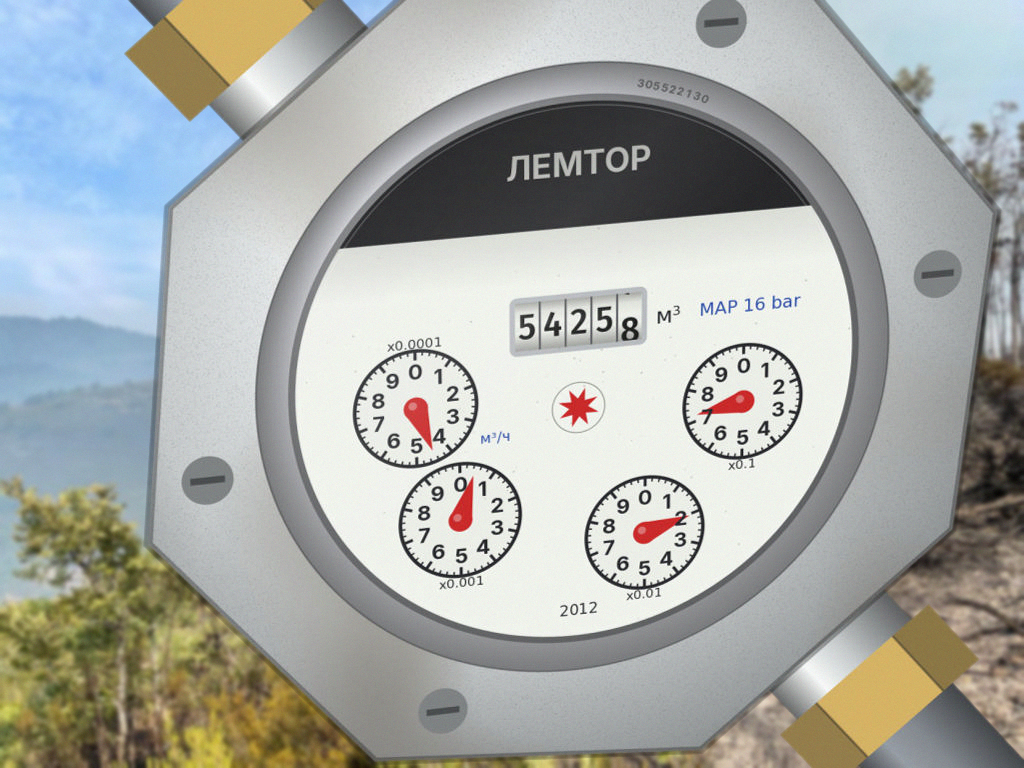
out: 54257.7204 m³
